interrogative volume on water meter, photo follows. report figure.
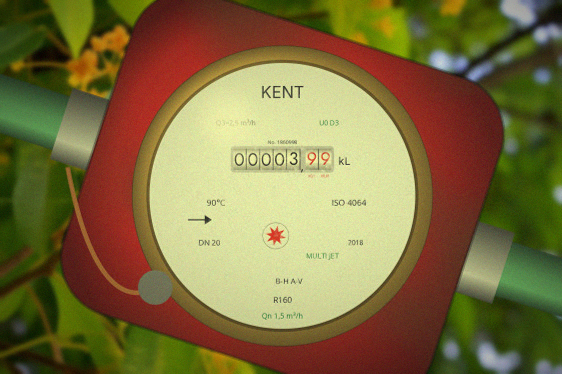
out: 3.99 kL
